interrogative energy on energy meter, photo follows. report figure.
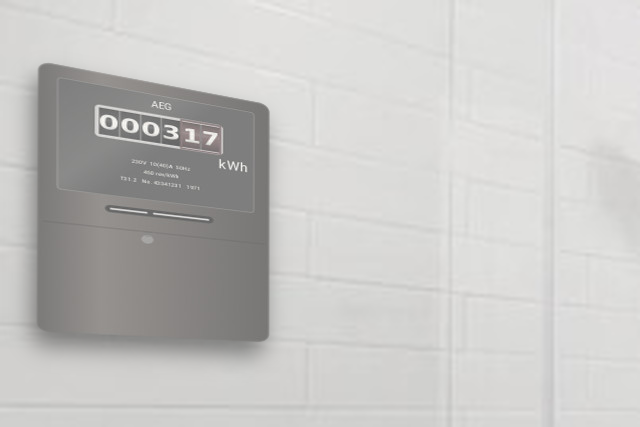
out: 3.17 kWh
